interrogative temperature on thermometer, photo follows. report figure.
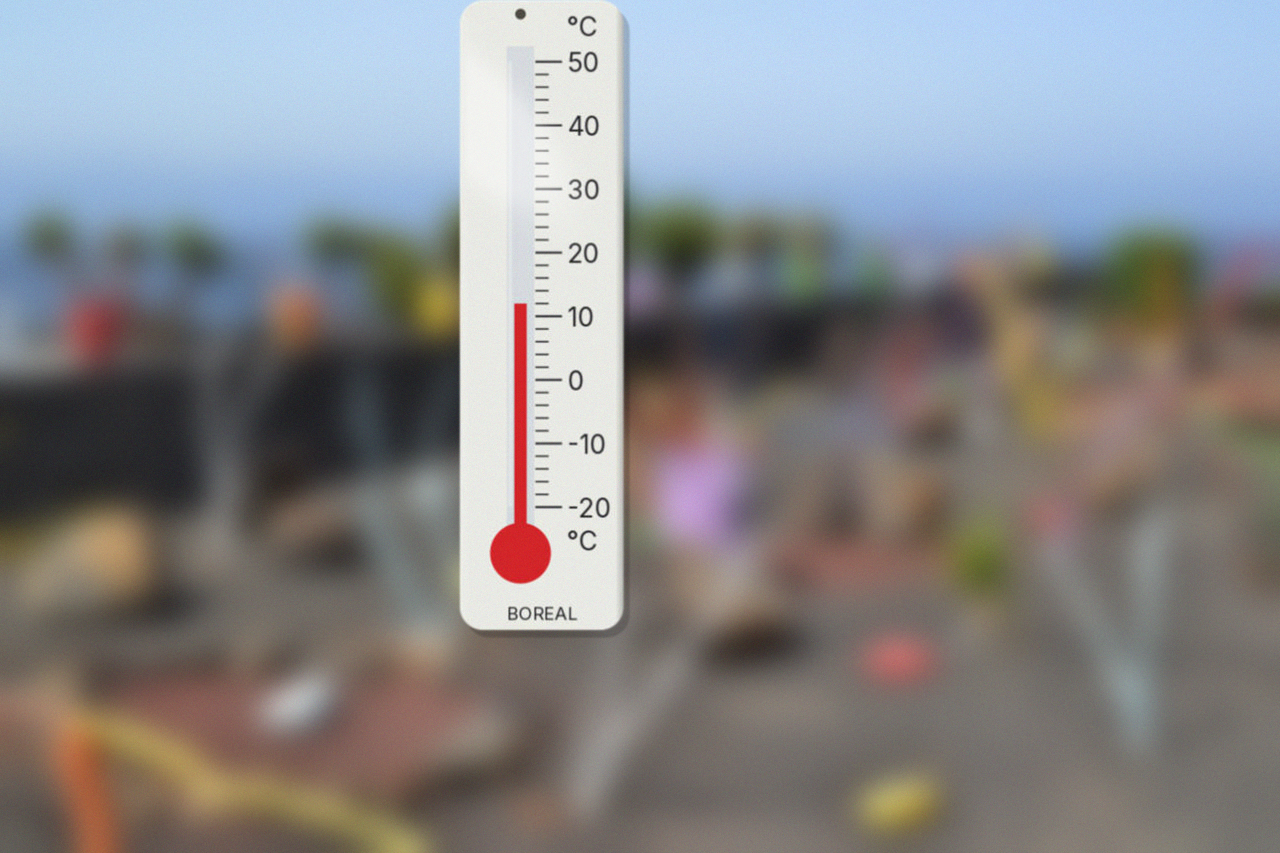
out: 12 °C
